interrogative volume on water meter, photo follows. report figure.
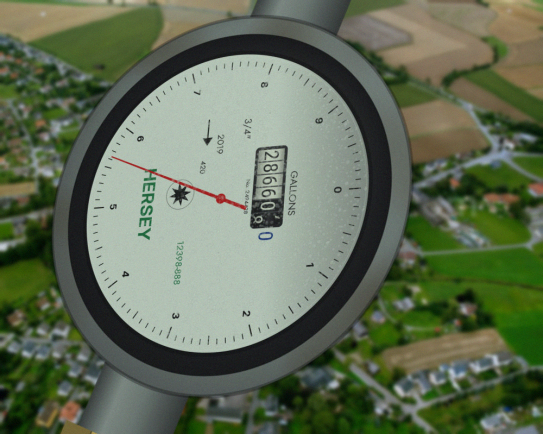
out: 2866075.6 gal
